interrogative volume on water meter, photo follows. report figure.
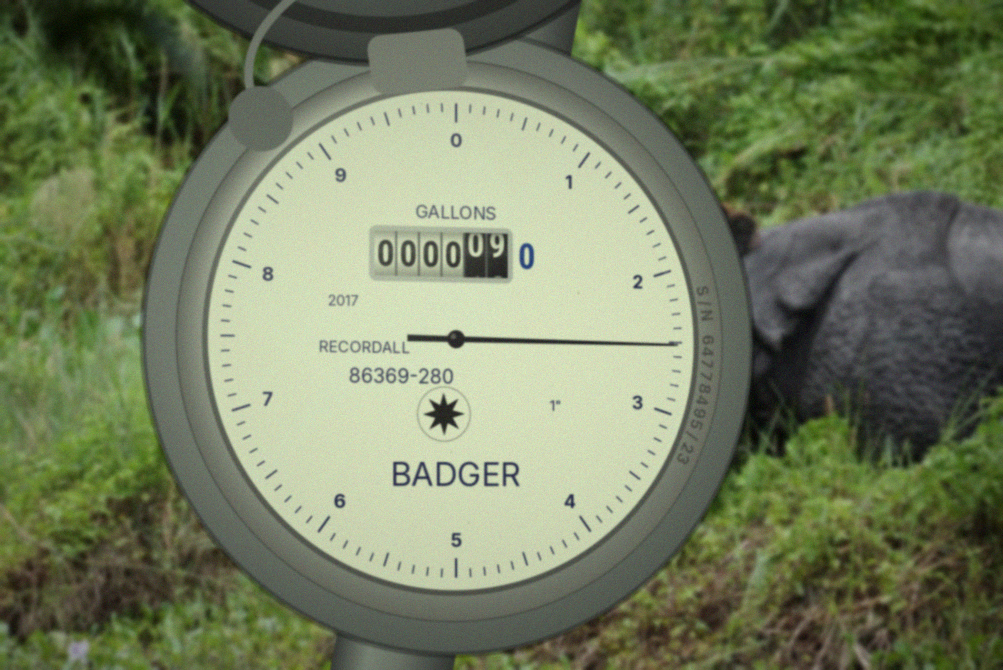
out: 92.5 gal
